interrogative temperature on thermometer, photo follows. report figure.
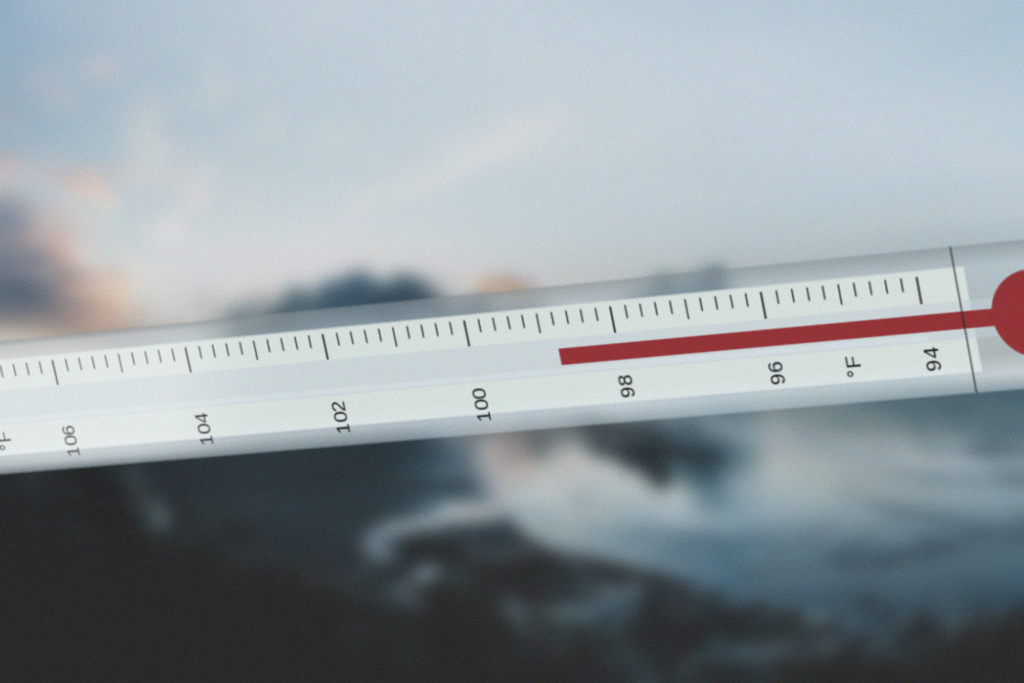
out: 98.8 °F
